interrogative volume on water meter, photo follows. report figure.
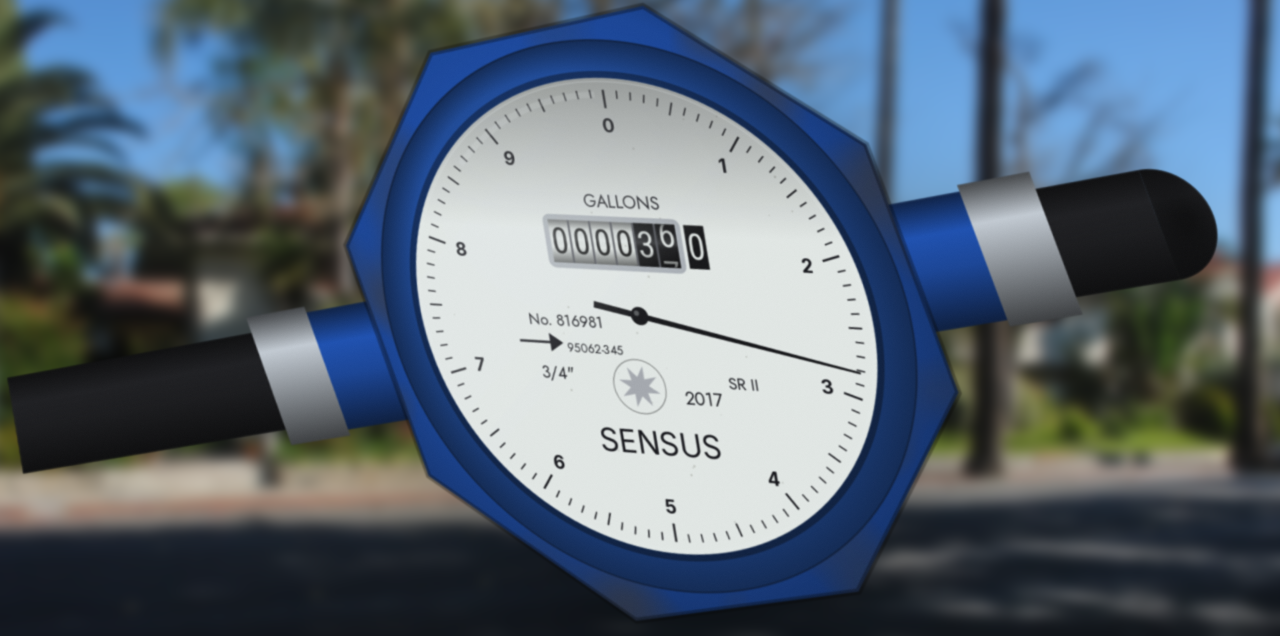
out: 362.8 gal
